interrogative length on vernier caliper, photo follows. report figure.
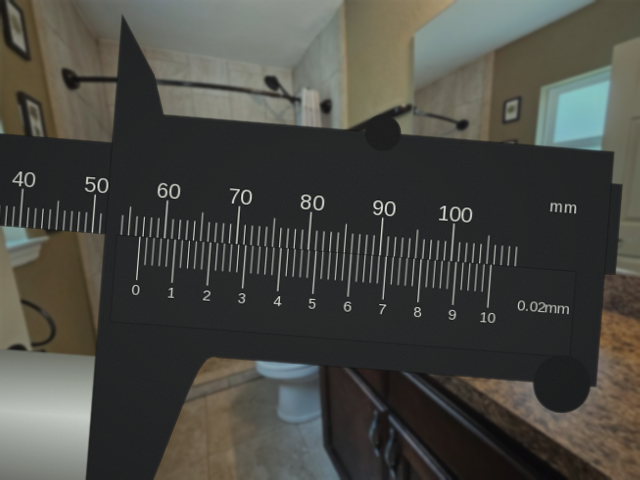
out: 56.6 mm
